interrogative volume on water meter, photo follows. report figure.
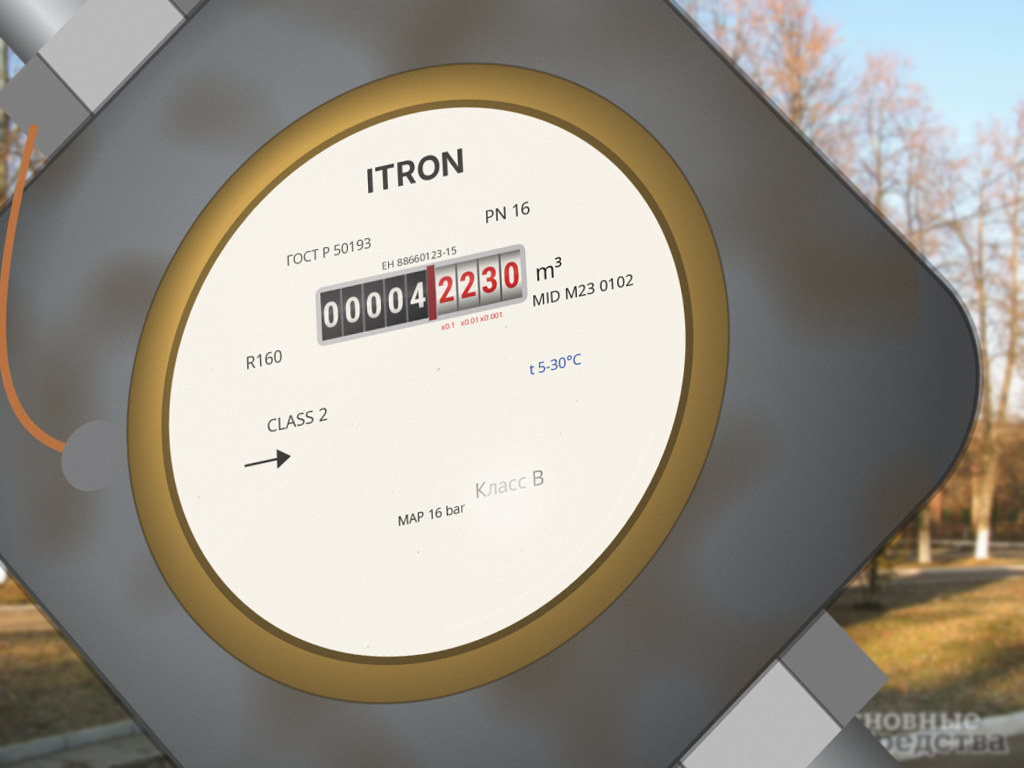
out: 4.2230 m³
